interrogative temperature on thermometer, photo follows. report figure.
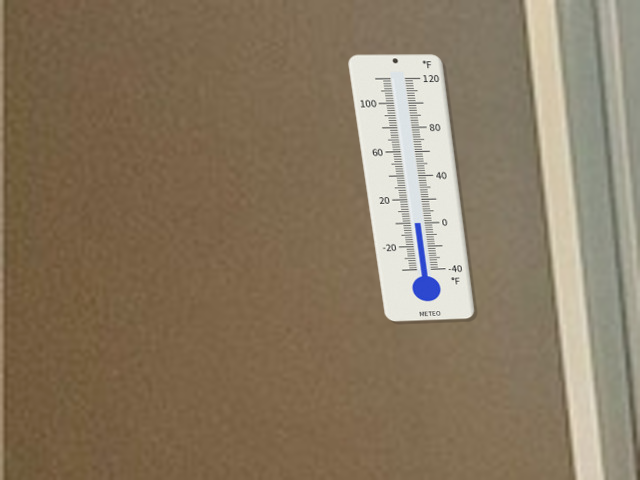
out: 0 °F
